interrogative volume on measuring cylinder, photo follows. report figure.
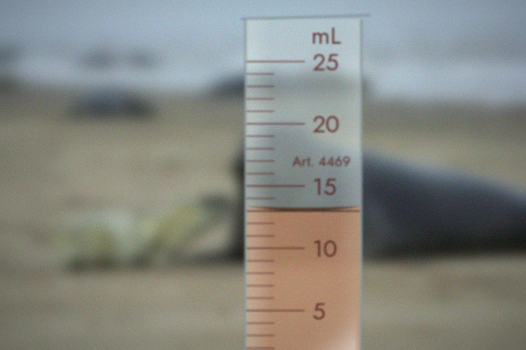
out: 13 mL
